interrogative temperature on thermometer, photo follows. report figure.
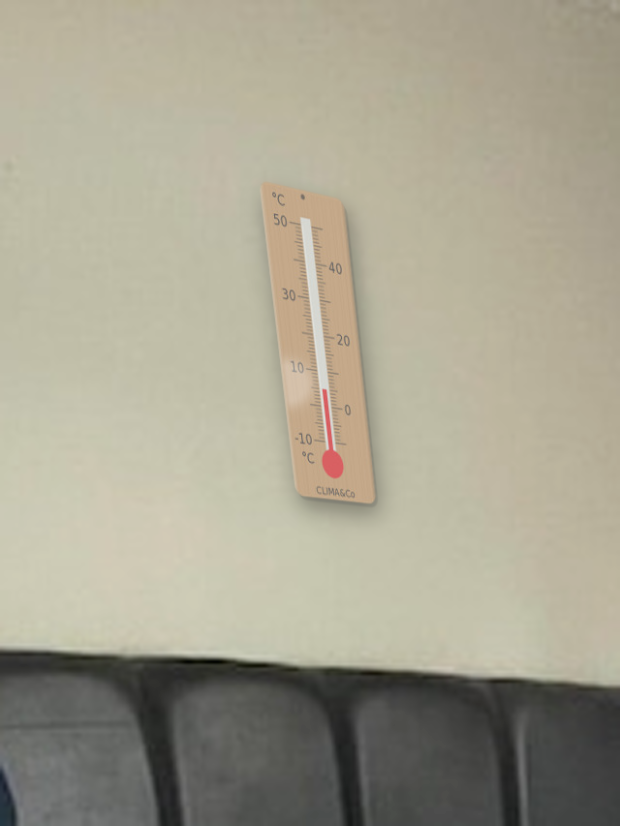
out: 5 °C
